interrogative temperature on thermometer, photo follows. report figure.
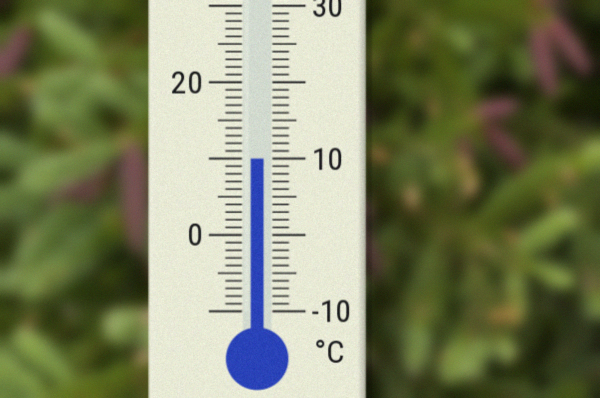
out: 10 °C
